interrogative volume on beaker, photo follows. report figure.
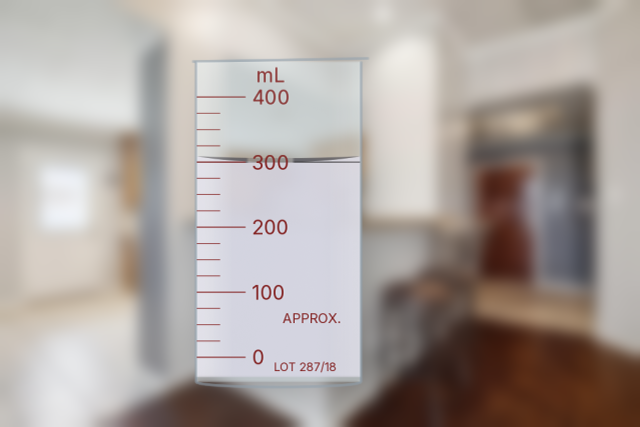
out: 300 mL
